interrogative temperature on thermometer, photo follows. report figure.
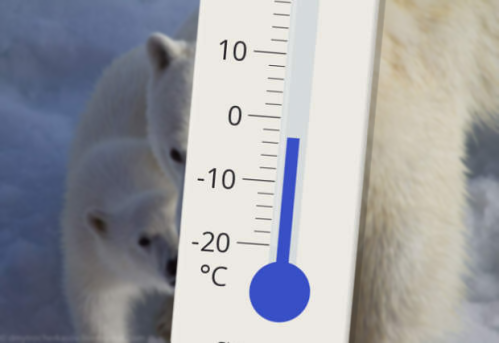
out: -3 °C
